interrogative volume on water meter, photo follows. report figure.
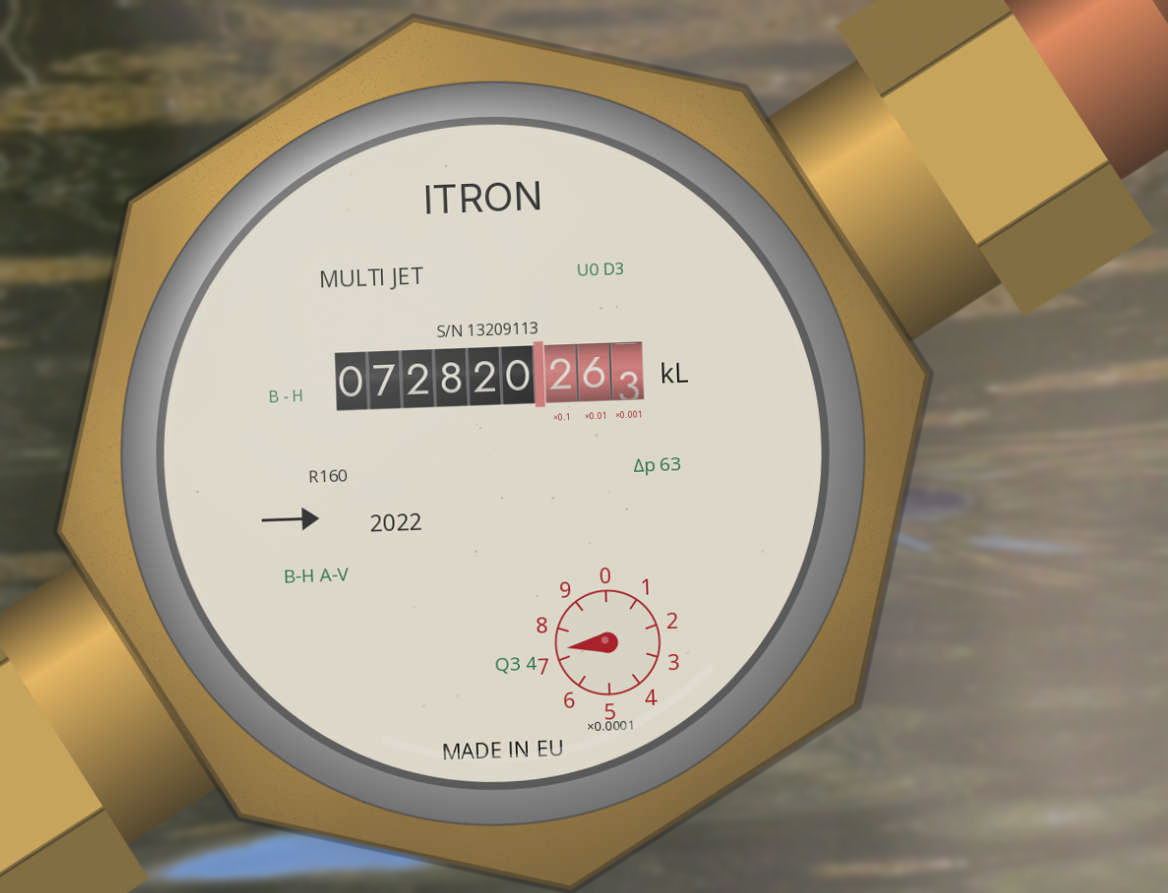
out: 72820.2627 kL
